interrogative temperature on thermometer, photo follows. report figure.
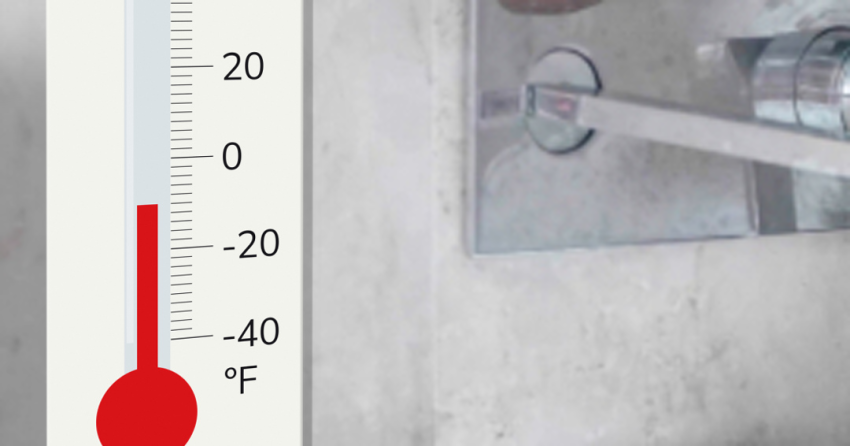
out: -10 °F
